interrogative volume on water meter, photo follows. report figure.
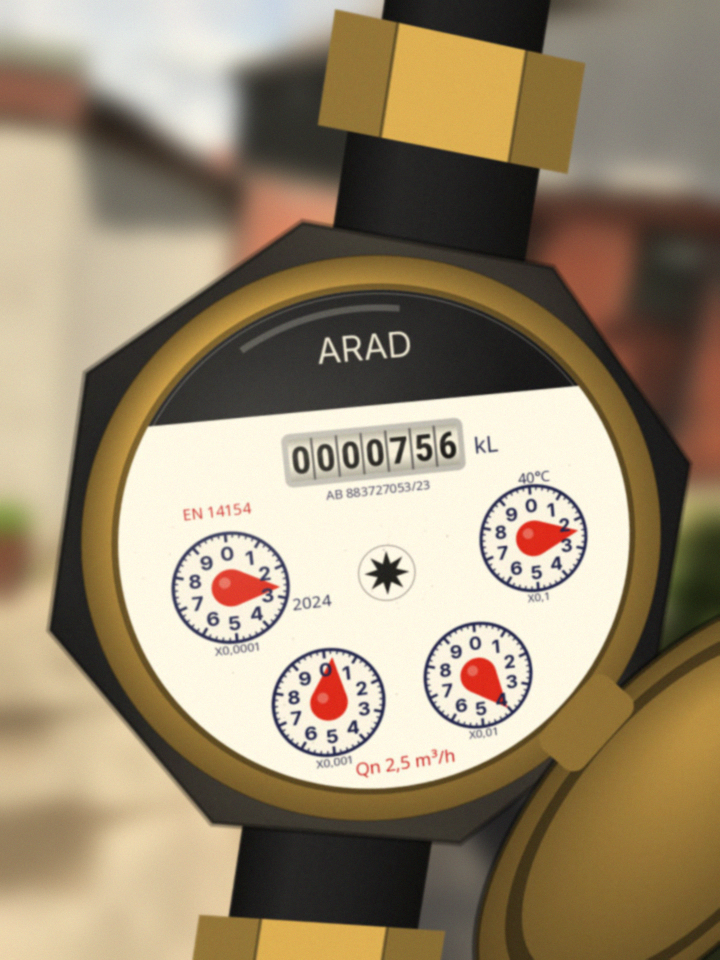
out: 756.2402 kL
